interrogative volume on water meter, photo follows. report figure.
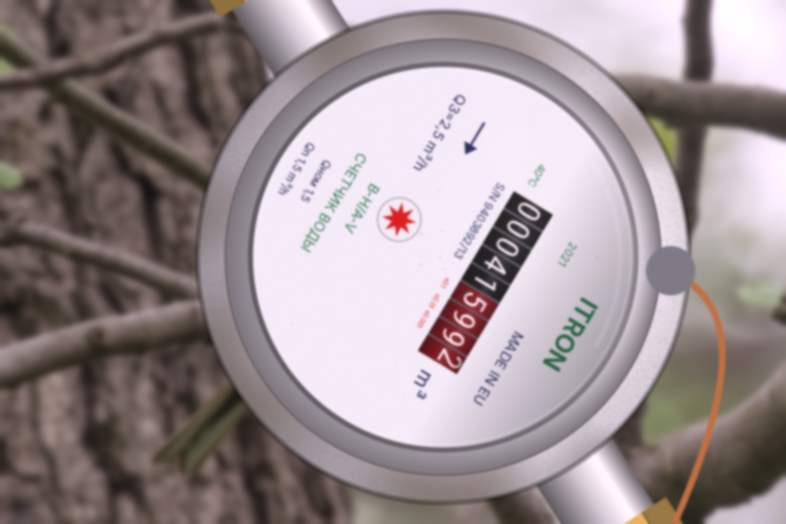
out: 41.5992 m³
